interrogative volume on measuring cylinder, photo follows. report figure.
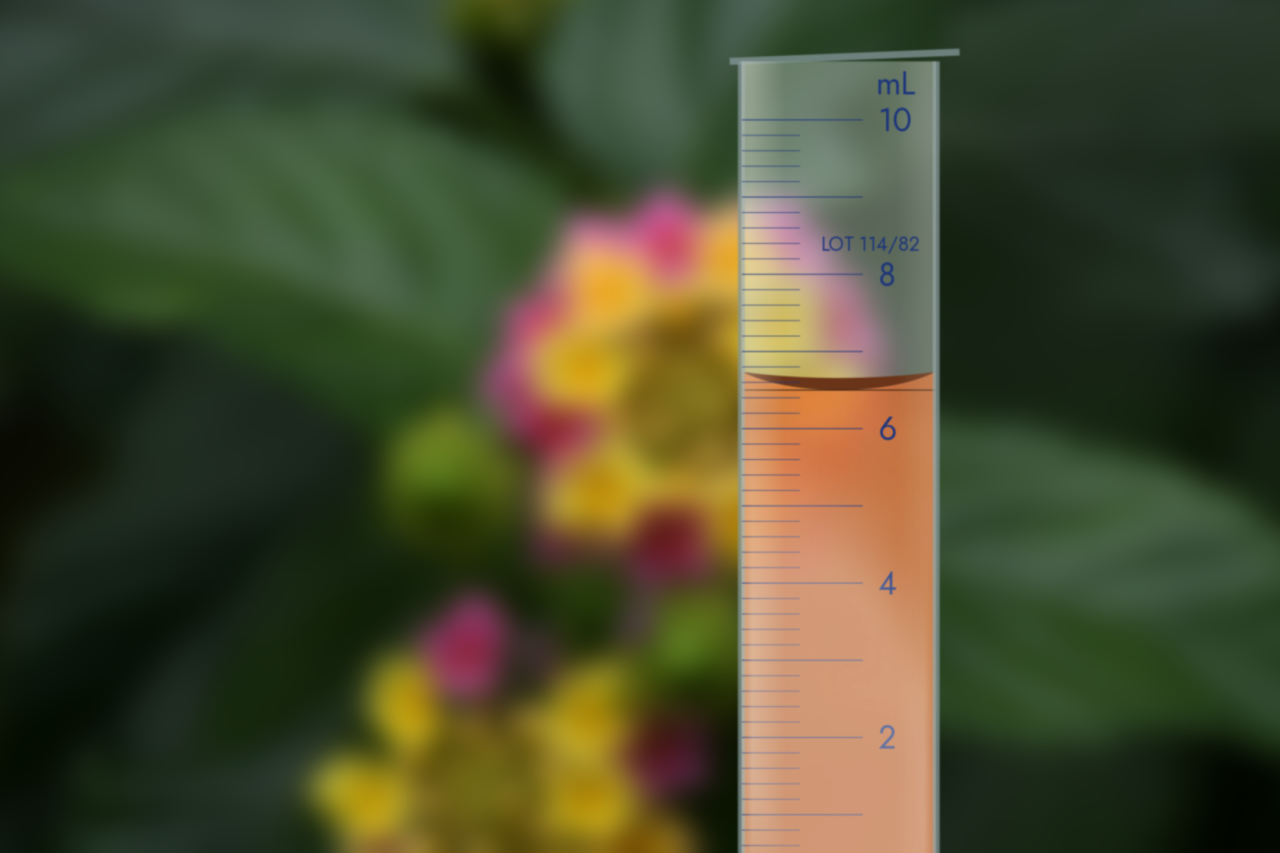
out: 6.5 mL
